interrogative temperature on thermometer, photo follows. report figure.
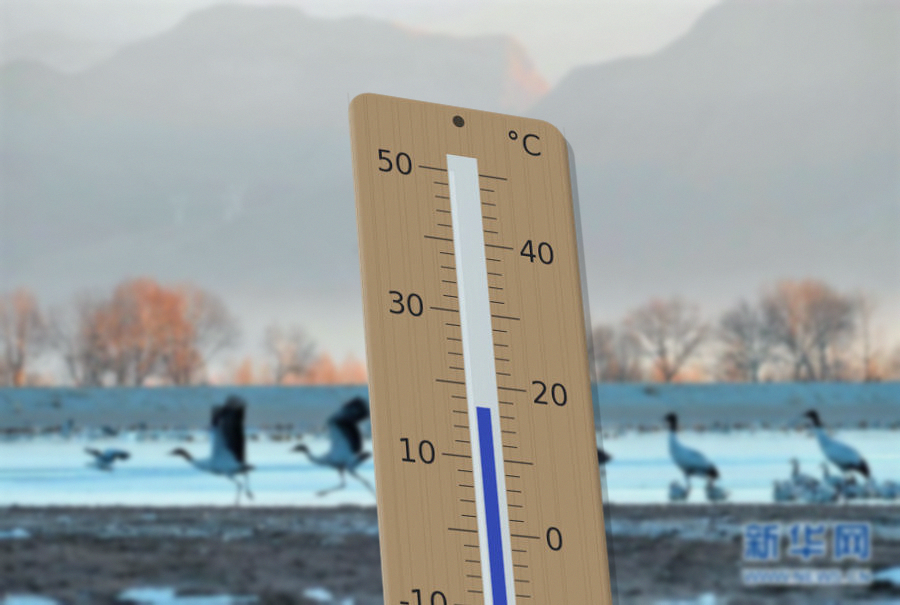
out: 17 °C
